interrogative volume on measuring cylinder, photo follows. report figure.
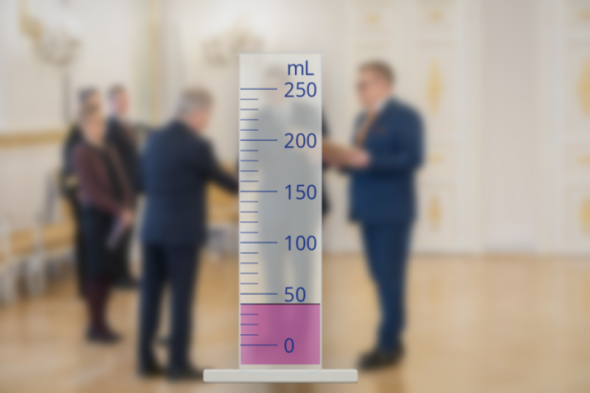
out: 40 mL
